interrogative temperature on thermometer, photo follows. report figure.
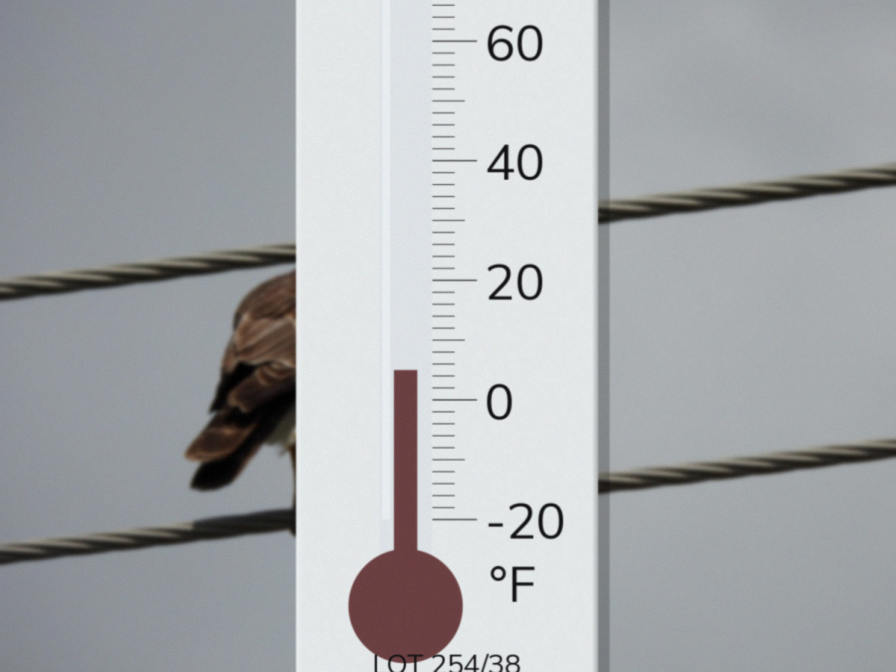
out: 5 °F
